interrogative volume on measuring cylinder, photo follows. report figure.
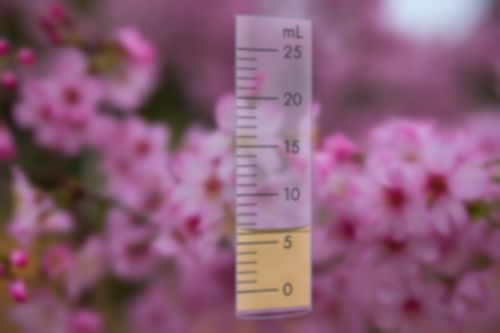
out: 6 mL
